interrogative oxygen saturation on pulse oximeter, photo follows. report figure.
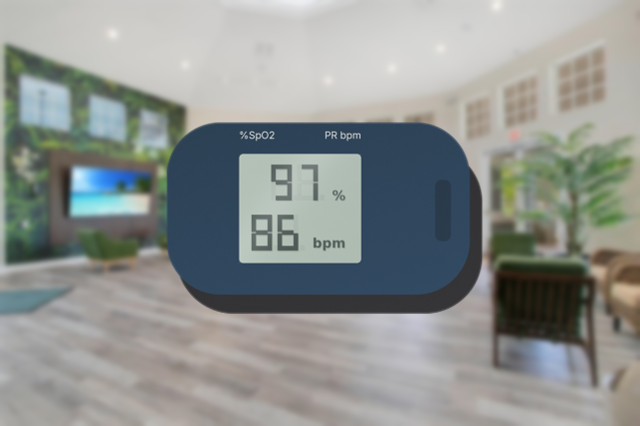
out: 97 %
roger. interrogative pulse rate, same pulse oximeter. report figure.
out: 86 bpm
